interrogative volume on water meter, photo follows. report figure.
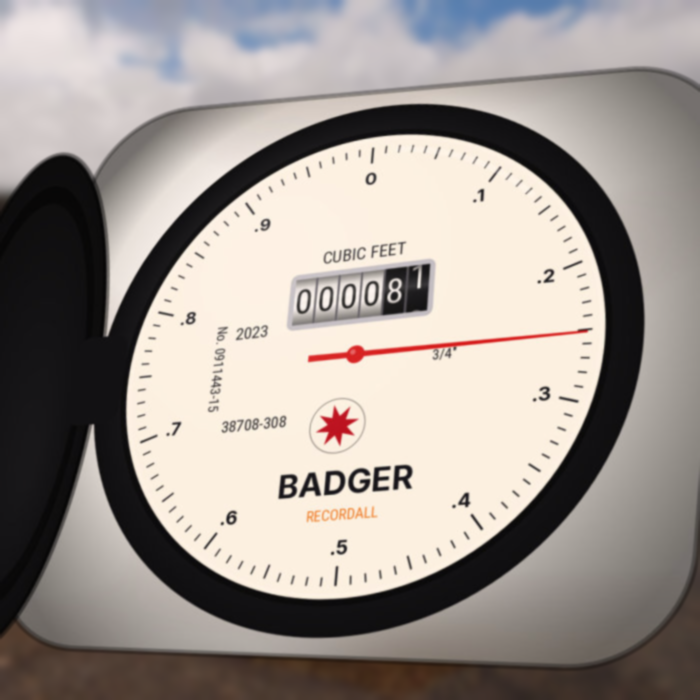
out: 81.25 ft³
